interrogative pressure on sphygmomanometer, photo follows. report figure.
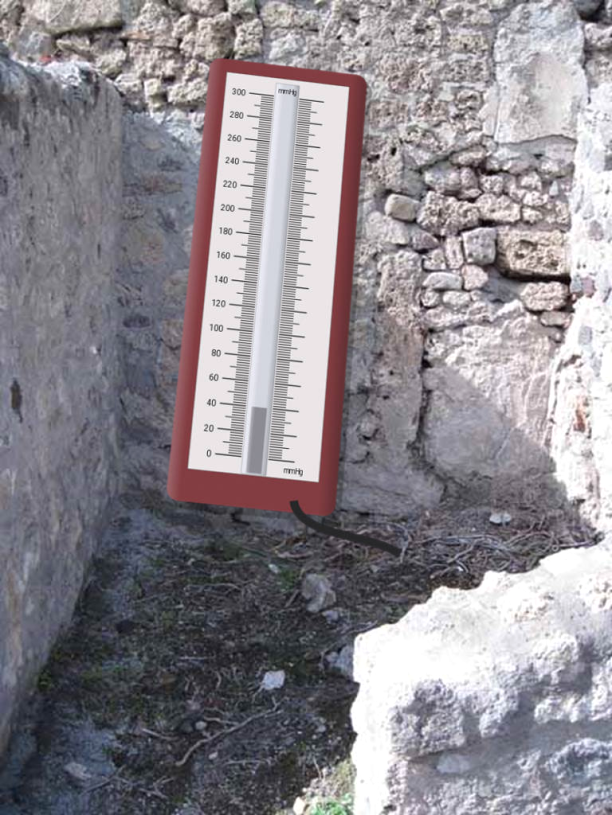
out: 40 mmHg
